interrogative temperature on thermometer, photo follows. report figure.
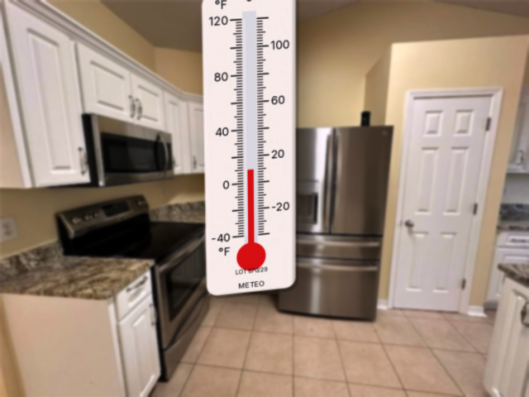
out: 10 °F
